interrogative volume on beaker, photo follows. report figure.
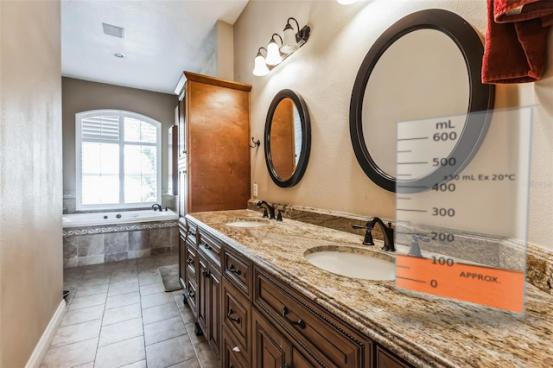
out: 100 mL
